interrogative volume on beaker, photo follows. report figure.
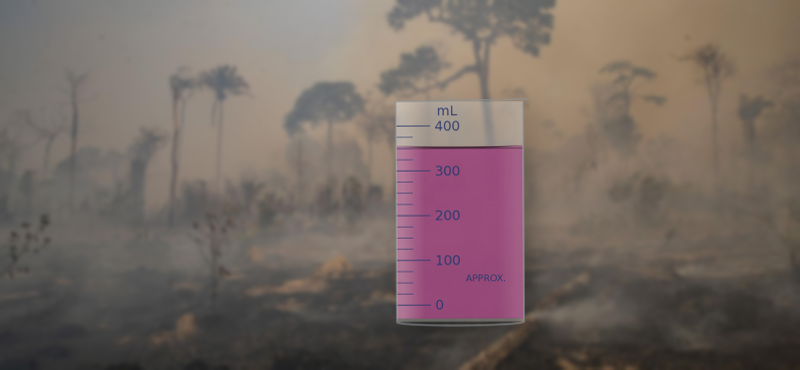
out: 350 mL
